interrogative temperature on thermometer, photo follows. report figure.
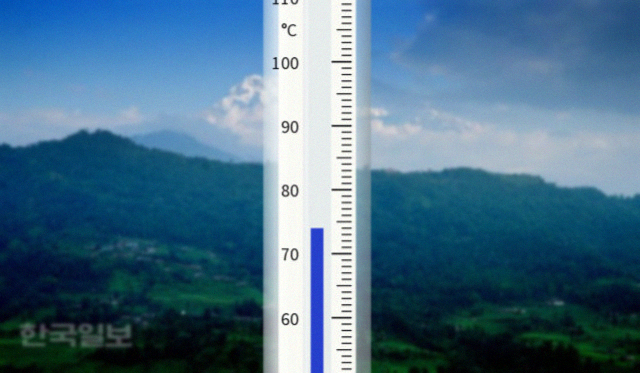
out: 74 °C
